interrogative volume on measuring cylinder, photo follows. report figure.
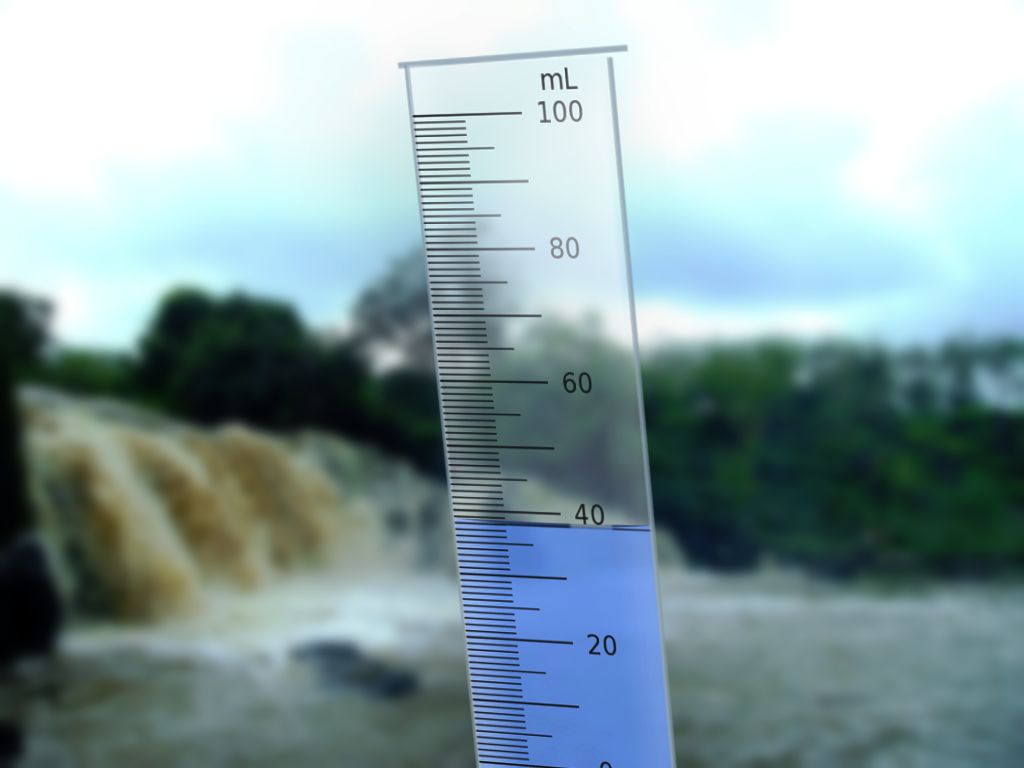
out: 38 mL
